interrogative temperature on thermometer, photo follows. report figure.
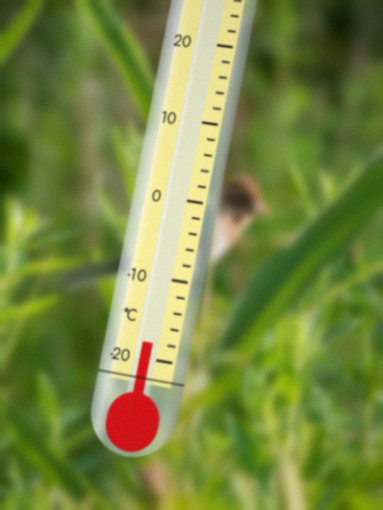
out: -18 °C
